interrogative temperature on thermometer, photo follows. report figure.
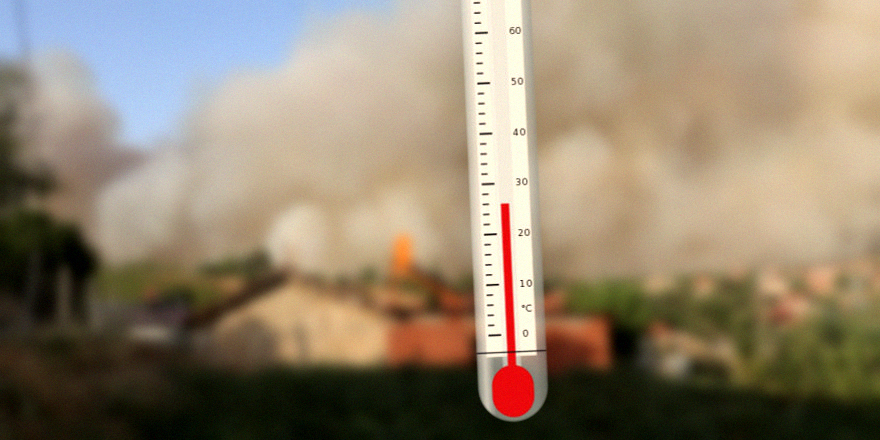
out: 26 °C
